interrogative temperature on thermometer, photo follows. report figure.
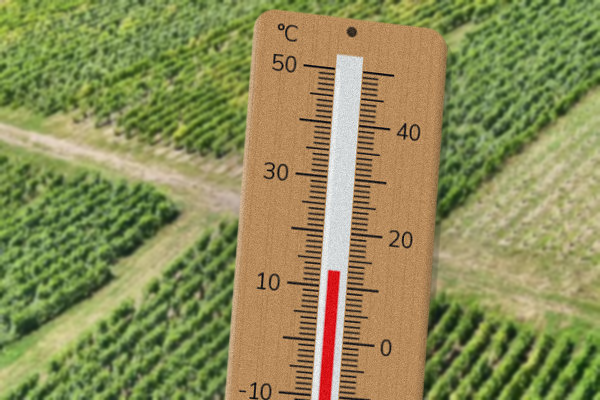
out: 13 °C
